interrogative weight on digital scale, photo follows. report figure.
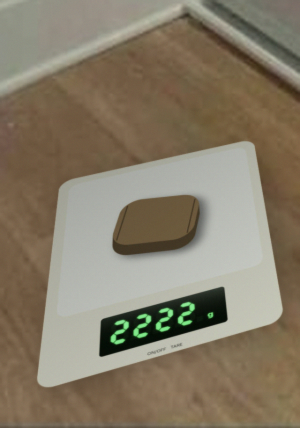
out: 2222 g
